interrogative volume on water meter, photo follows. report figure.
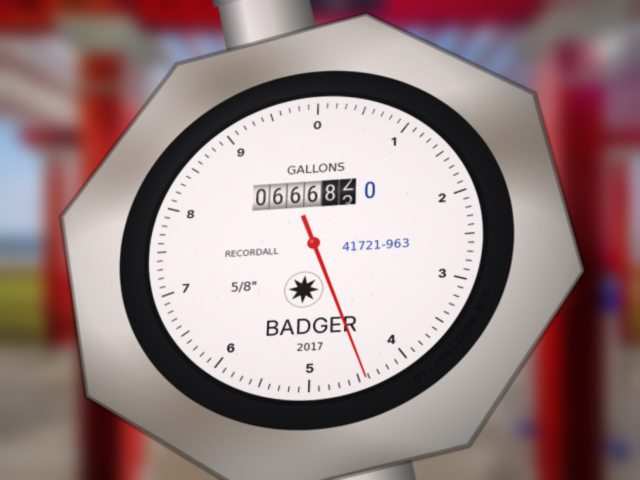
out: 666824.4 gal
